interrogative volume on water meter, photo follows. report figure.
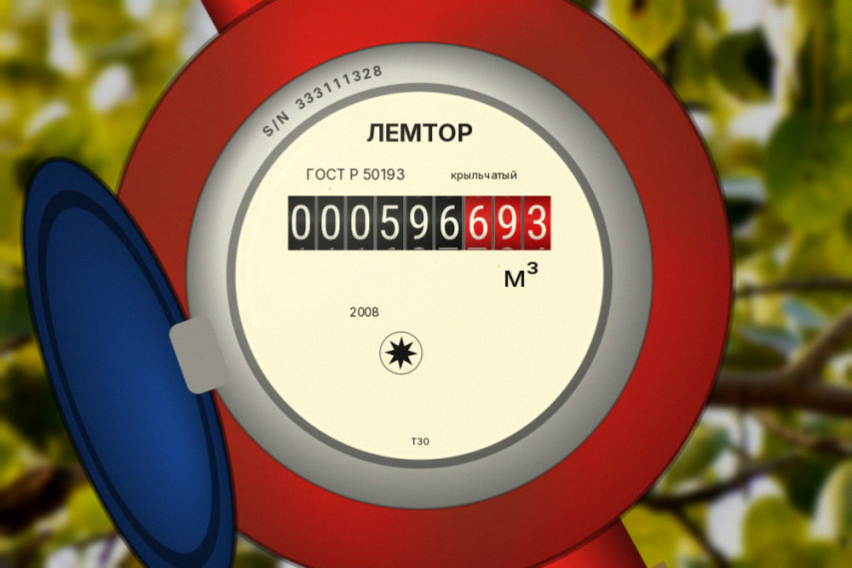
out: 596.693 m³
